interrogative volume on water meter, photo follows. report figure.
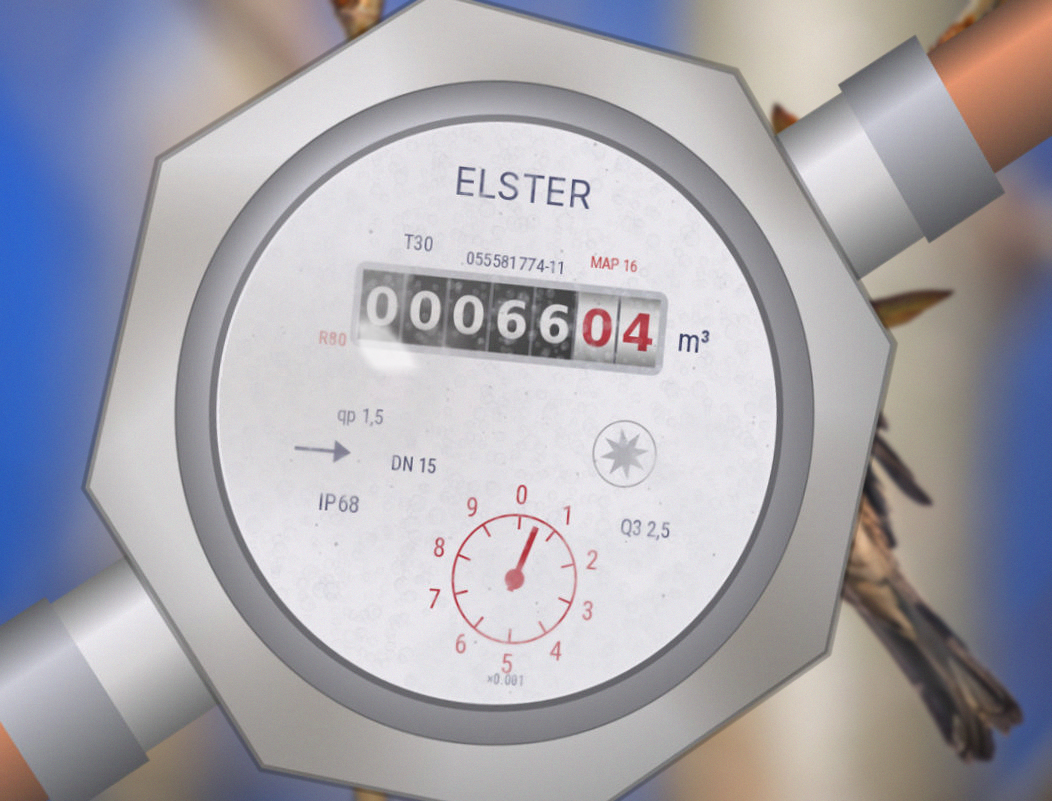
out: 66.040 m³
